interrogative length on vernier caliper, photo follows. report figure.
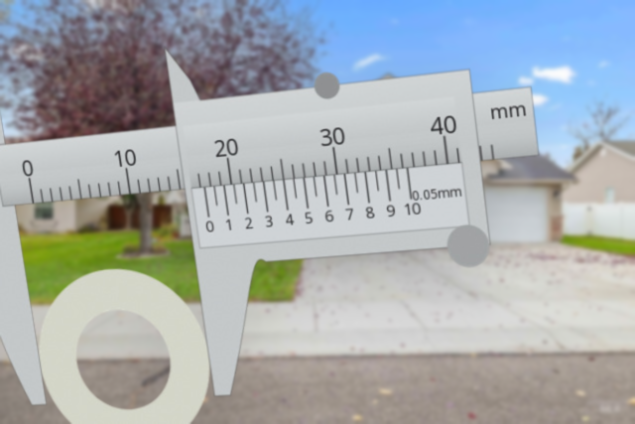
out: 17.4 mm
